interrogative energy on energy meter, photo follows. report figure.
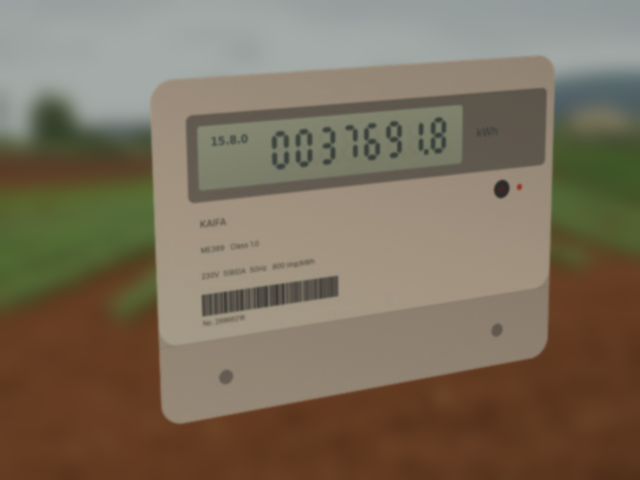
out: 37691.8 kWh
